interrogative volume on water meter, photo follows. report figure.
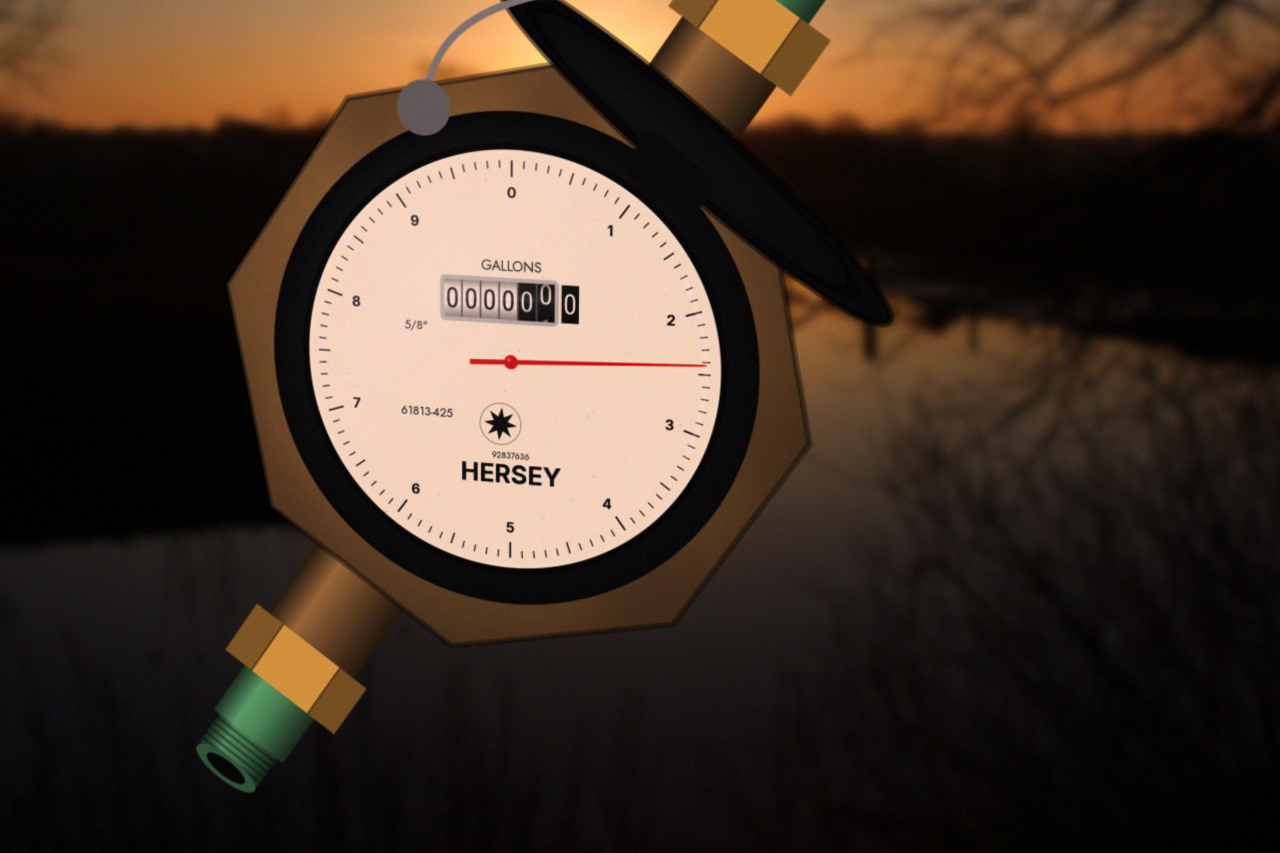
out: 2.4 gal
